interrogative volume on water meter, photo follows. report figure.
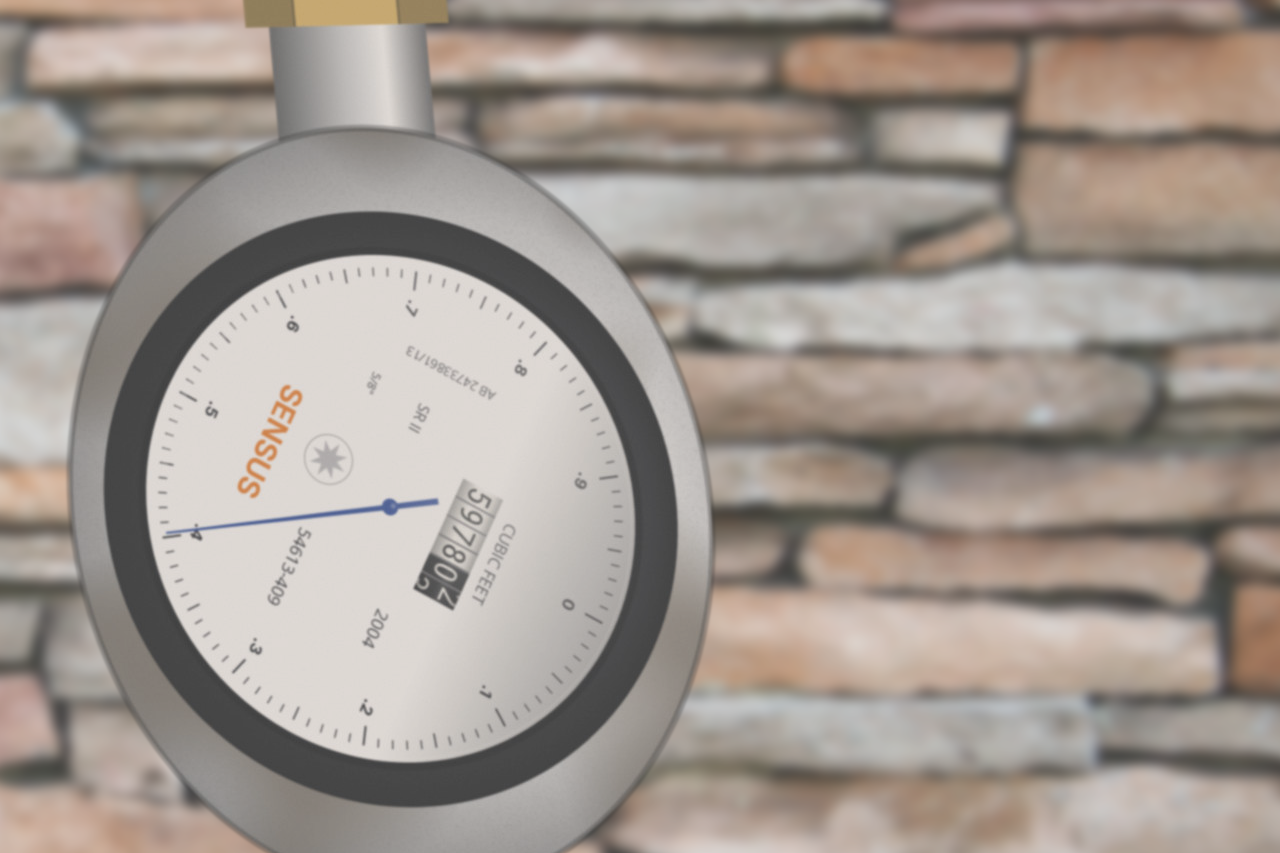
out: 597802.40 ft³
